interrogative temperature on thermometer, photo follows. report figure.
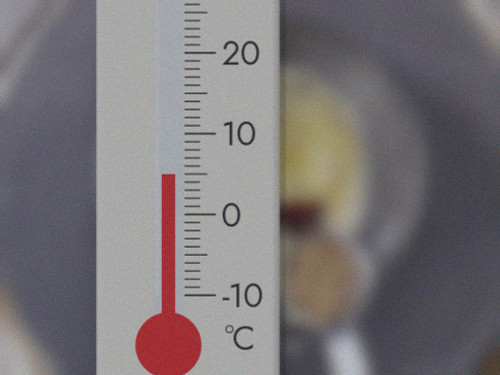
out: 5 °C
